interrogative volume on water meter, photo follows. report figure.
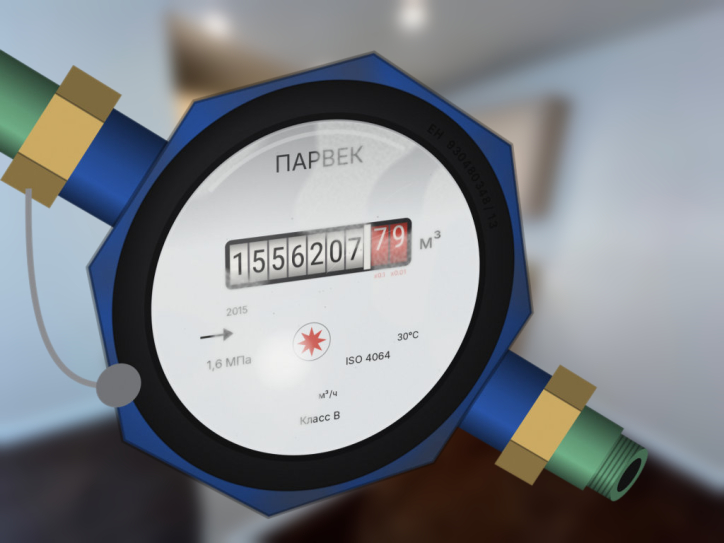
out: 1556207.79 m³
